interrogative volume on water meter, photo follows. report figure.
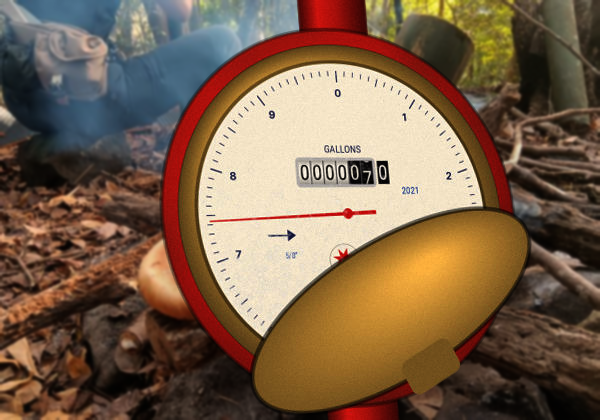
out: 67.4 gal
